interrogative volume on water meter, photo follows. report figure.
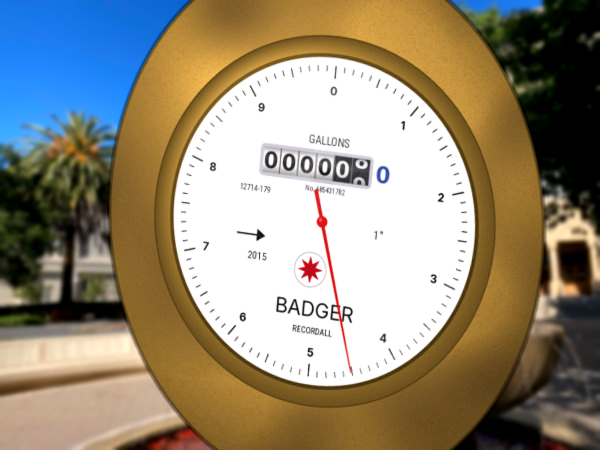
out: 84.5 gal
